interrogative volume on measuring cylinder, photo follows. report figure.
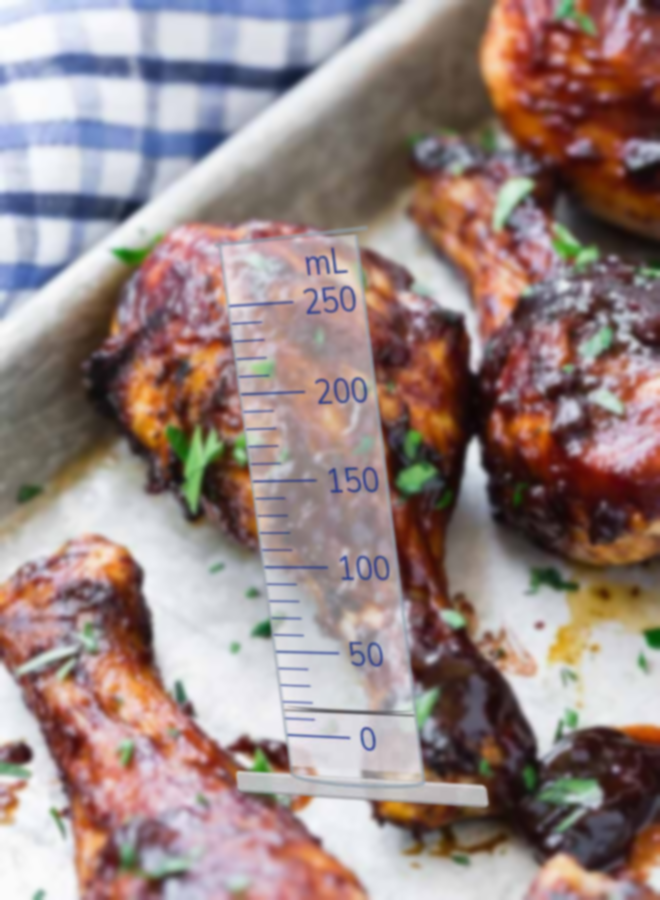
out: 15 mL
